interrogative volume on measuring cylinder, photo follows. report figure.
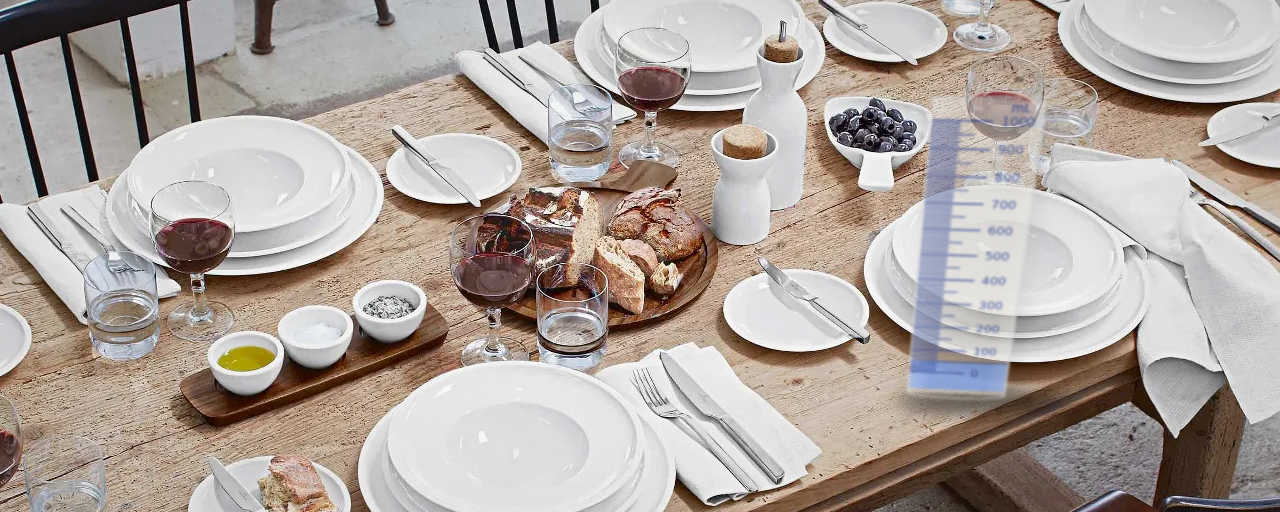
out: 50 mL
